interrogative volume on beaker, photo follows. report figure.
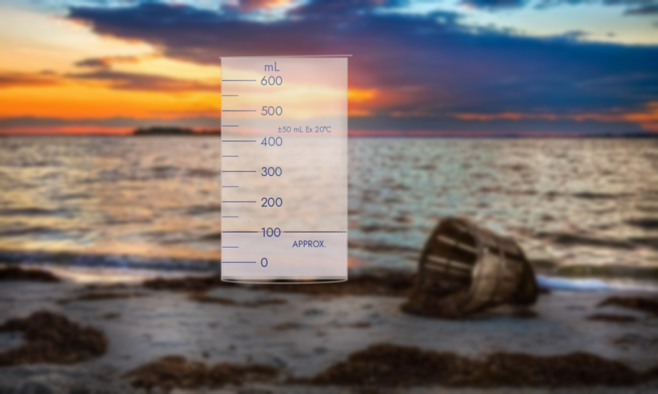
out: 100 mL
